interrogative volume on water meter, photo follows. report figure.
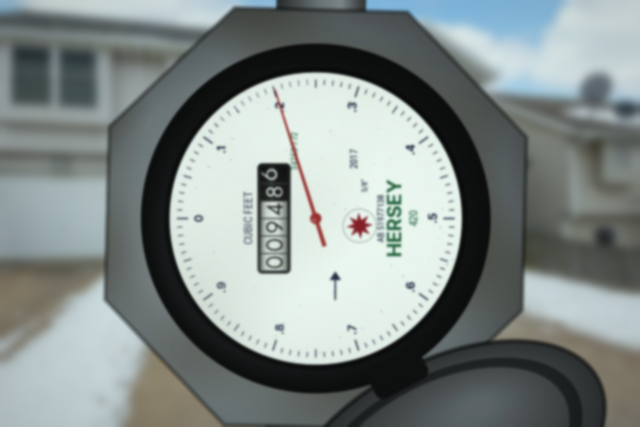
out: 9486.20 ft³
